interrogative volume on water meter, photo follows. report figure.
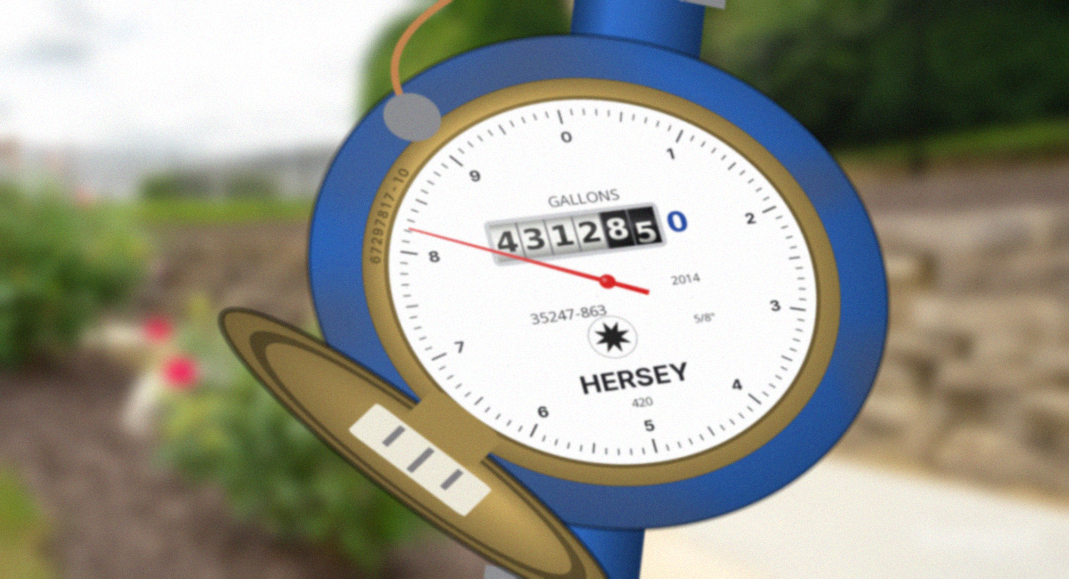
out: 4312848.2 gal
